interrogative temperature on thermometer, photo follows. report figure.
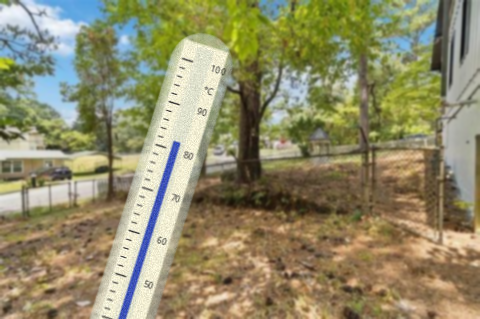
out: 82 °C
